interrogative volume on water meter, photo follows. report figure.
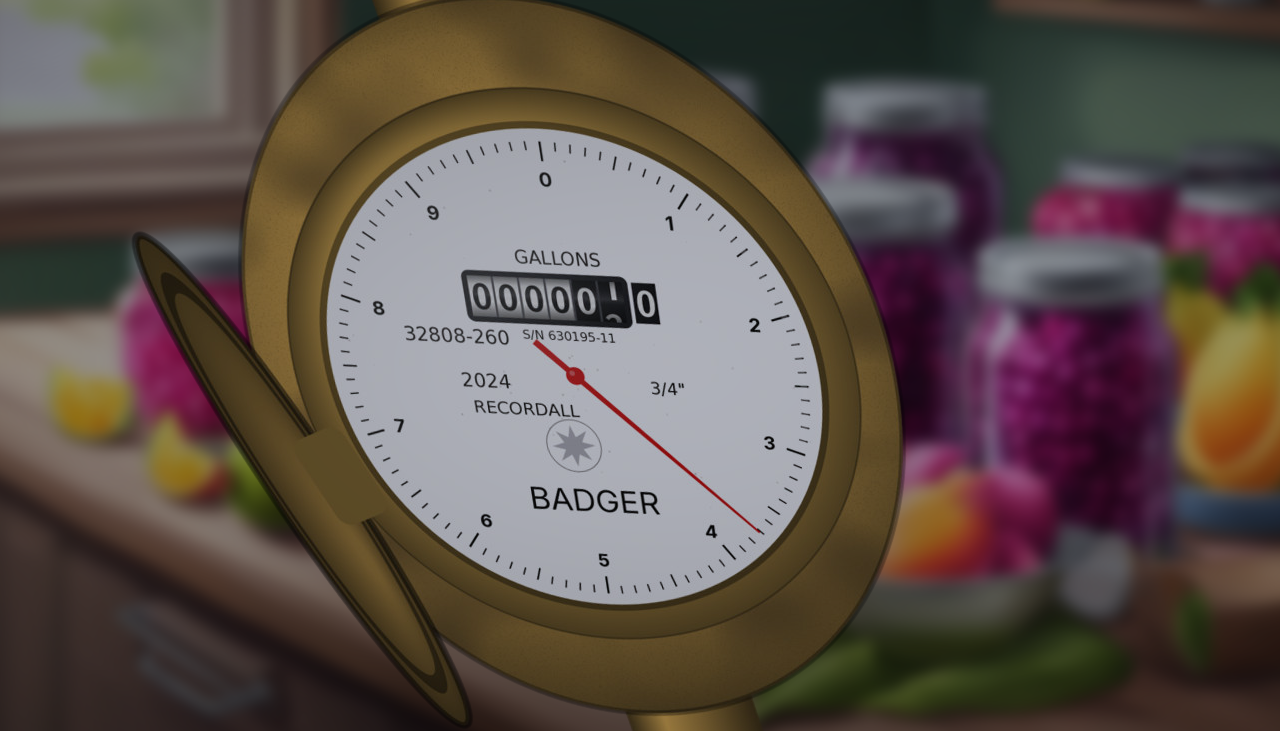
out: 13.7 gal
